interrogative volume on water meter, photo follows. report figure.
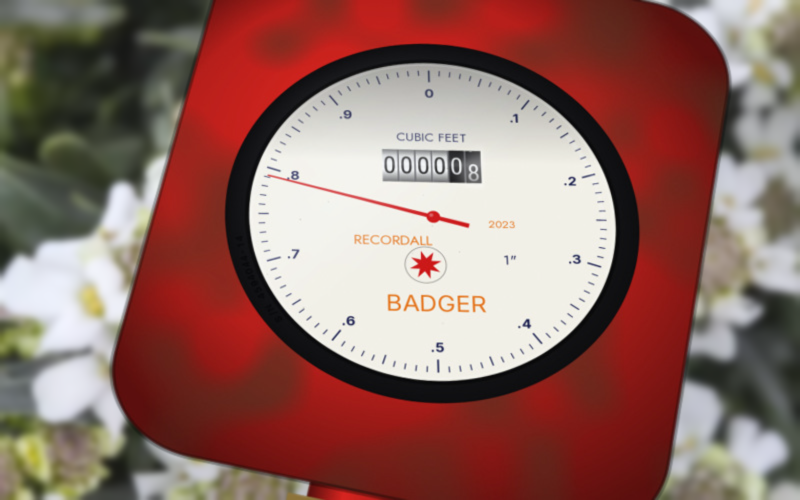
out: 7.79 ft³
